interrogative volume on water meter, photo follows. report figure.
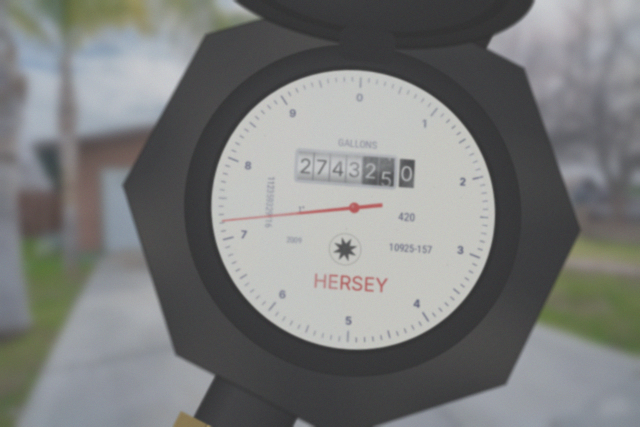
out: 2743247.2 gal
